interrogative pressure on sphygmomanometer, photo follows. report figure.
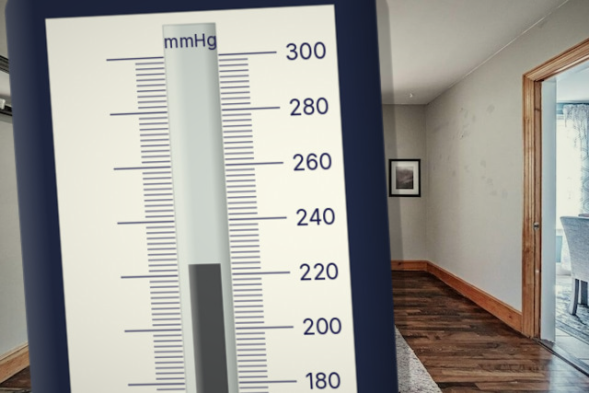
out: 224 mmHg
